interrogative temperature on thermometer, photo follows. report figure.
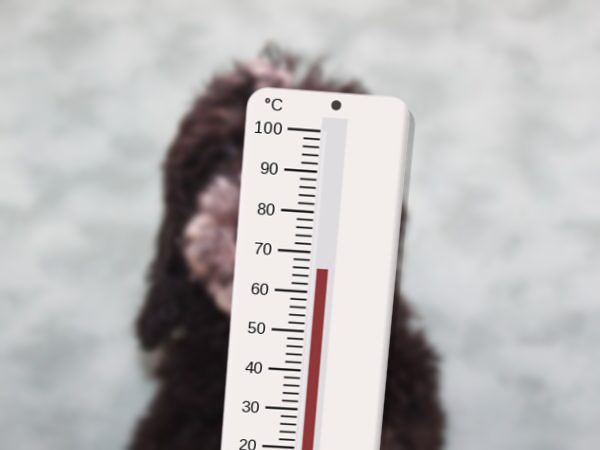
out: 66 °C
